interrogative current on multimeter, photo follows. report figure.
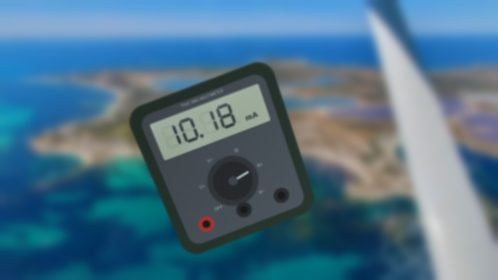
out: 10.18 mA
